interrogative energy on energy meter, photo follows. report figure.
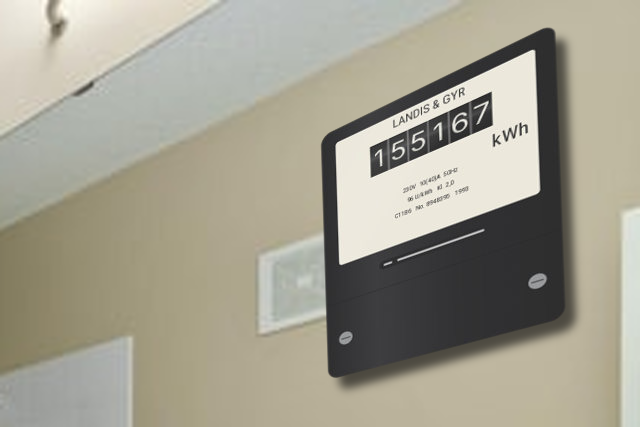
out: 155167 kWh
